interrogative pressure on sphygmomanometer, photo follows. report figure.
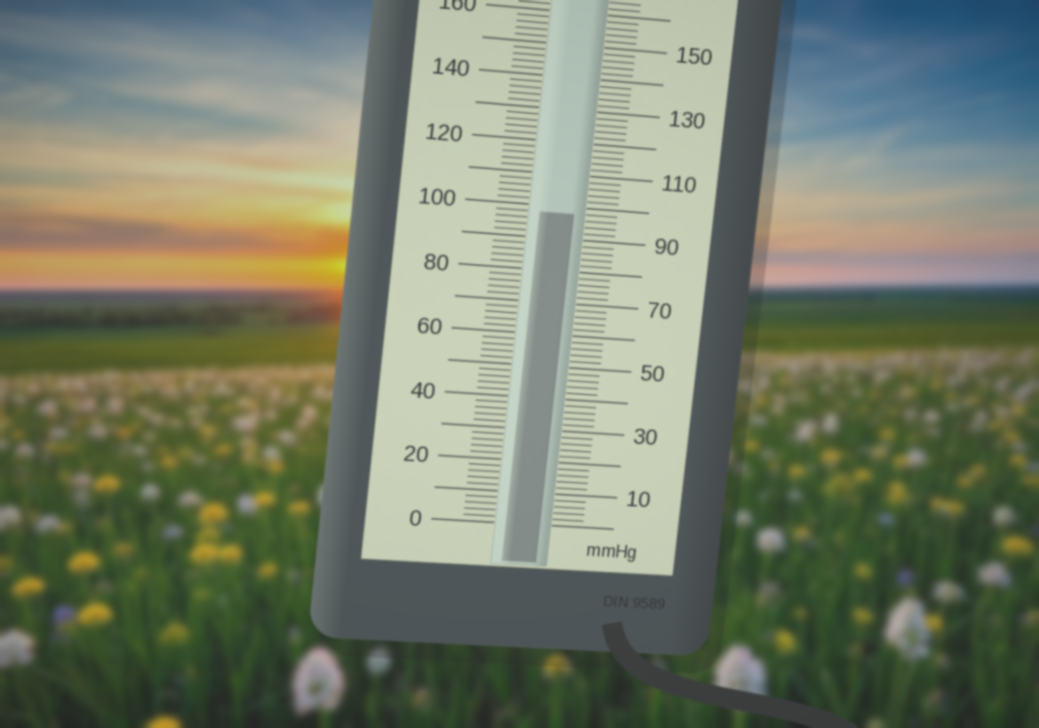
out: 98 mmHg
